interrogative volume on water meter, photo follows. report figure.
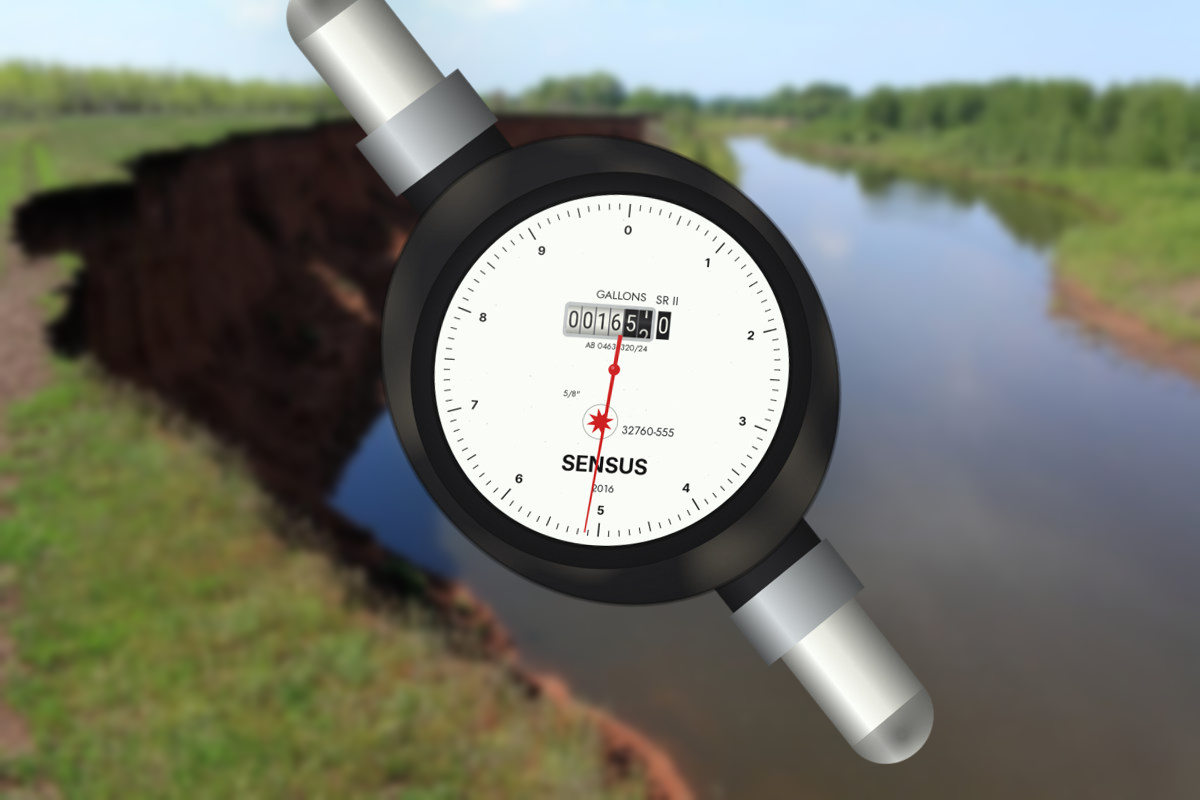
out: 16515.1 gal
